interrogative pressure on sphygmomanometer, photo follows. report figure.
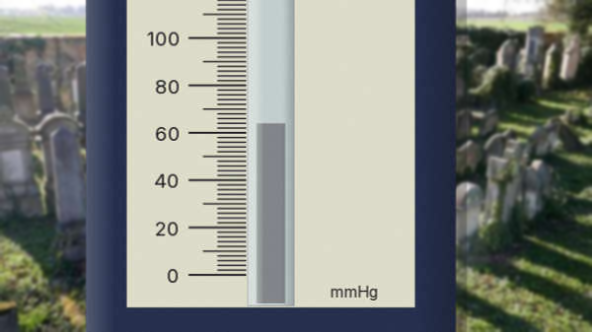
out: 64 mmHg
